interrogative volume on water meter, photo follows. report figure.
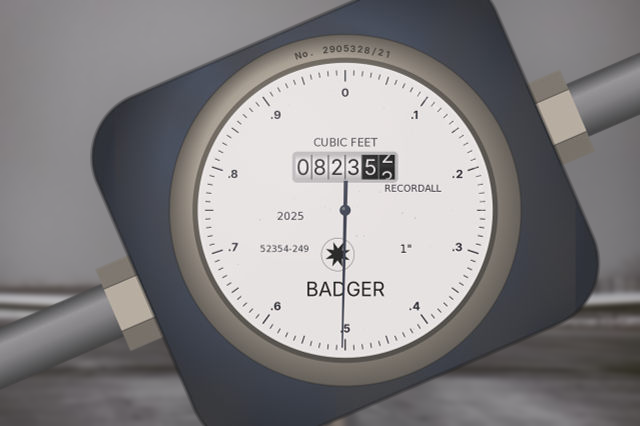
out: 82352.50 ft³
